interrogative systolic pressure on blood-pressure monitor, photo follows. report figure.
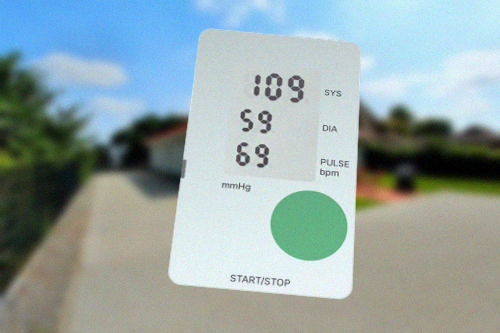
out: 109 mmHg
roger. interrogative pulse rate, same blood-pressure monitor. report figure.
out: 69 bpm
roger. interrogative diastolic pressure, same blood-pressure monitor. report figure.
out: 59 mmHg
